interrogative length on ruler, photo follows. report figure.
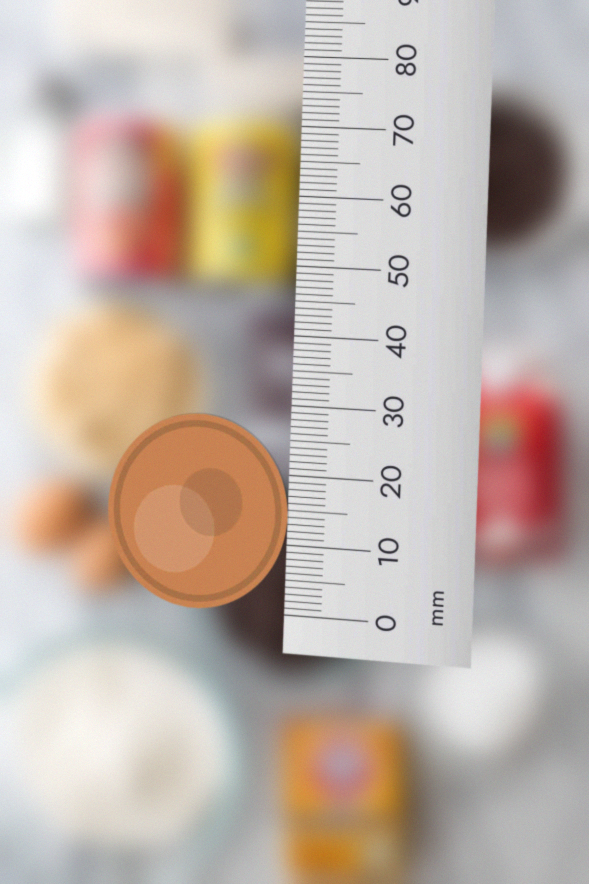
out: 28 mm
